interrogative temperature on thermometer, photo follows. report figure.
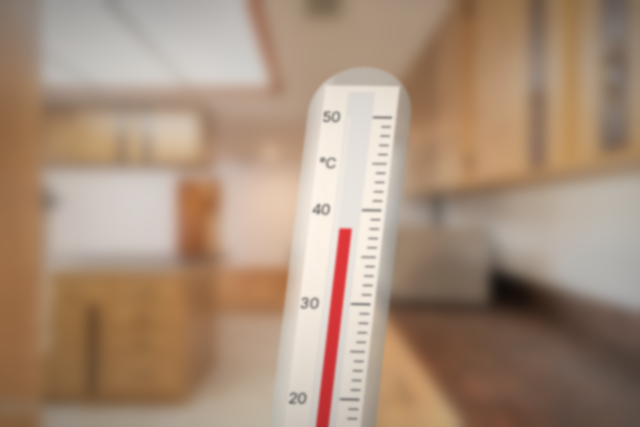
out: 38 °C
